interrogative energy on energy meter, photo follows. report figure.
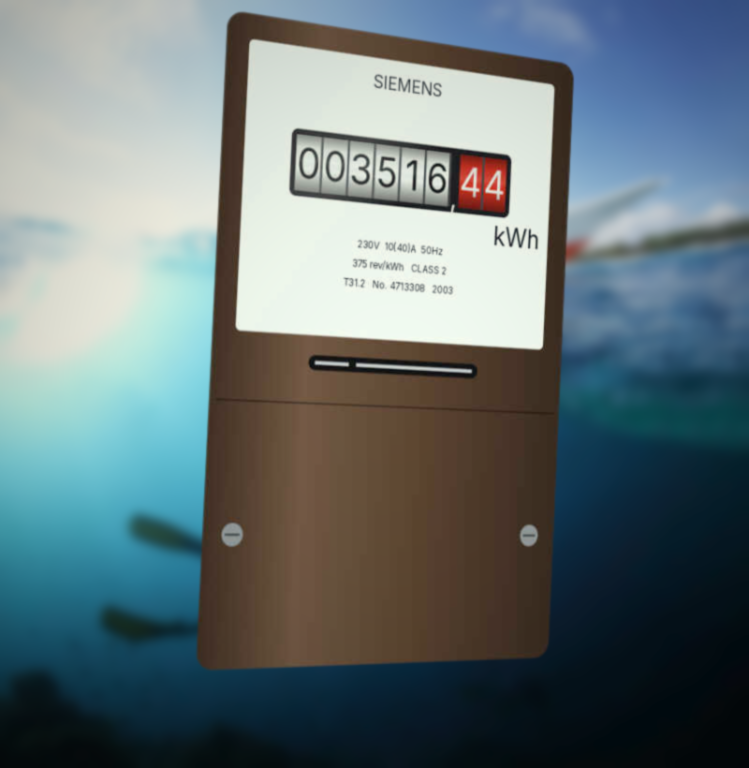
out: 3516.44 kWh
